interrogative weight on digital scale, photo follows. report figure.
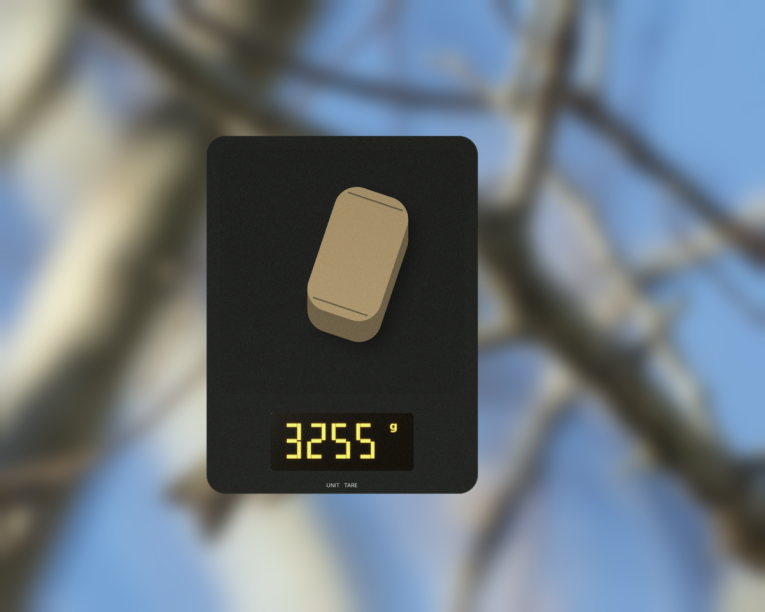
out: 3255 g
